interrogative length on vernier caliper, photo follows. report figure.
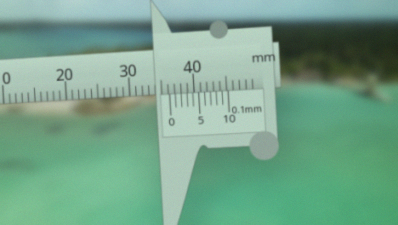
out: 36.2 mm
